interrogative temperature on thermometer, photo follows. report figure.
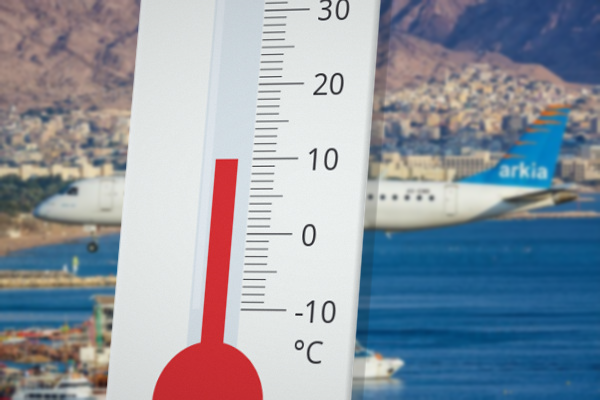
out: 10 °C
